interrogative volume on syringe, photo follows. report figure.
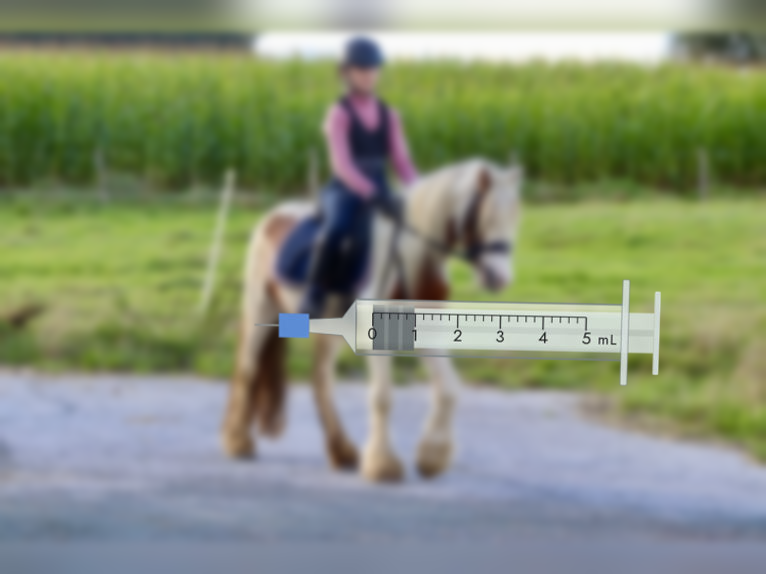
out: 0 mL
